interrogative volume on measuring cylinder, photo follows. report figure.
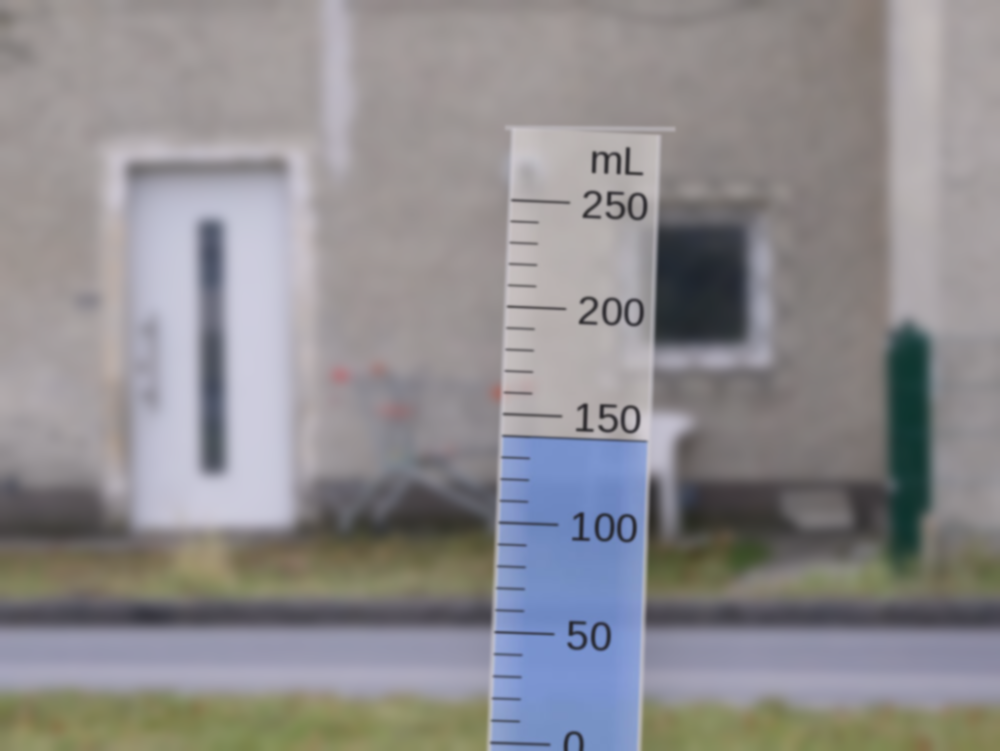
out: 140 mL
